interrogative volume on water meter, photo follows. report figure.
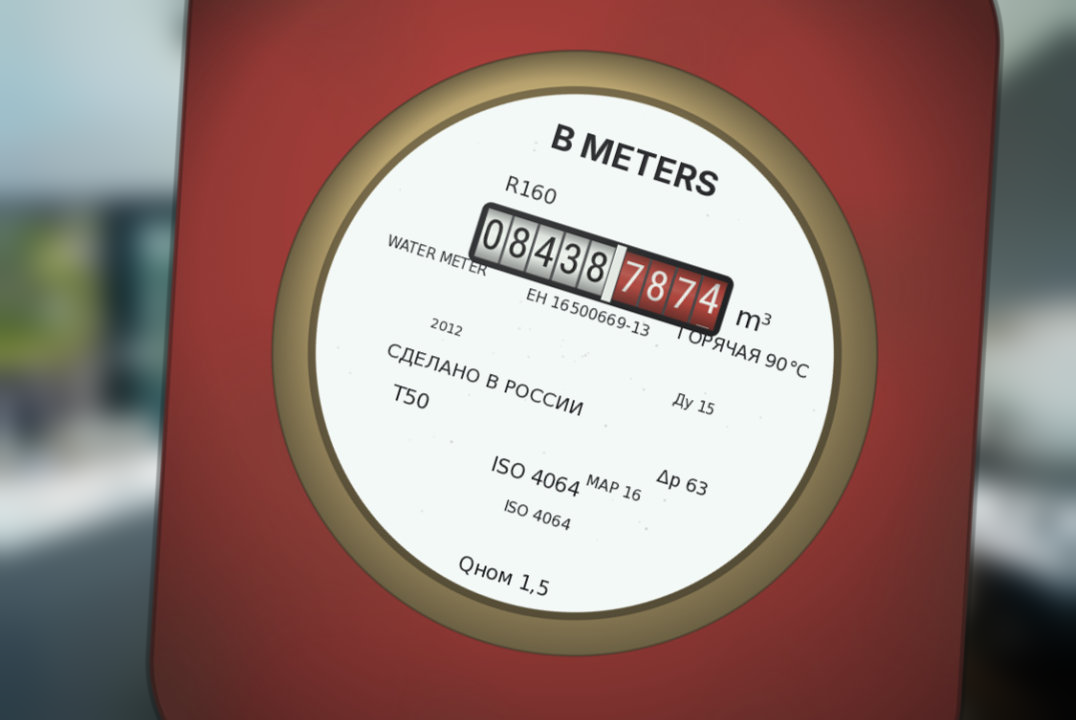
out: 8438.7874 m³
